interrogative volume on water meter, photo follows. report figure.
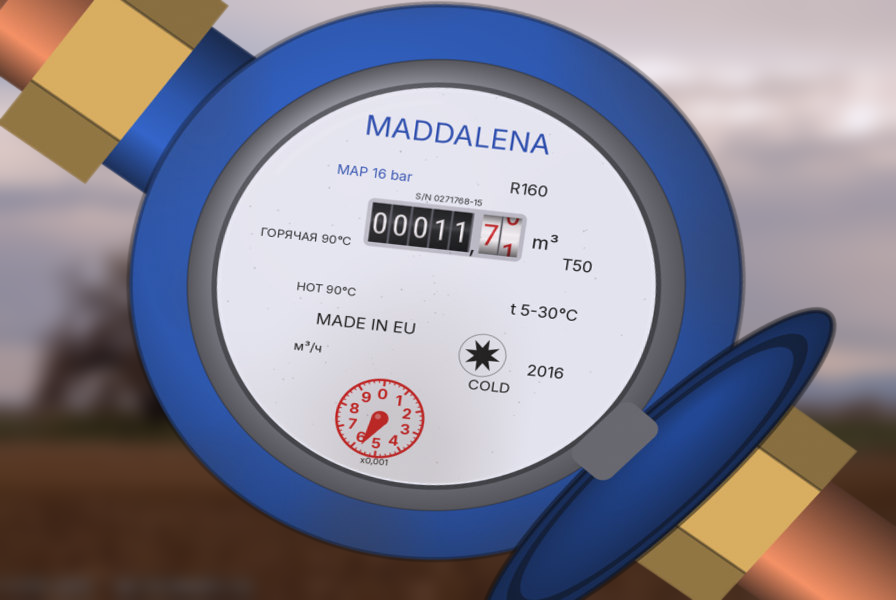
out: 11.705 m³
